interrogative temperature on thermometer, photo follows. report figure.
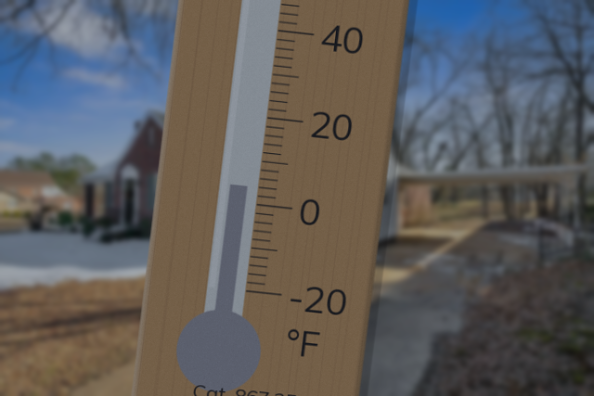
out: 4 °F
